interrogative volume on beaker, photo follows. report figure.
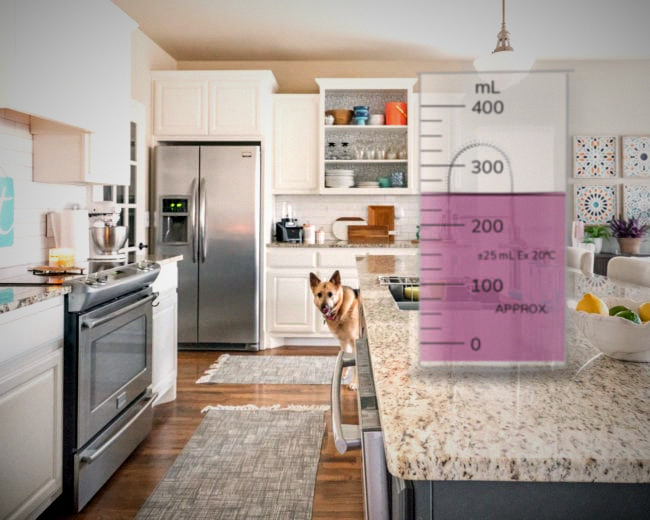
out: 250 mL
